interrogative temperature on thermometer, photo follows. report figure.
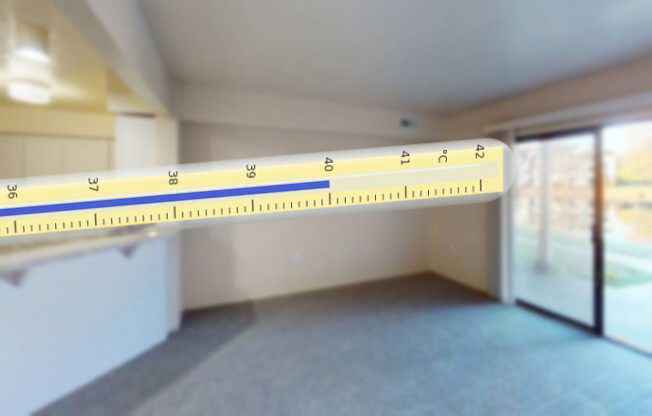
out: 40 °C
